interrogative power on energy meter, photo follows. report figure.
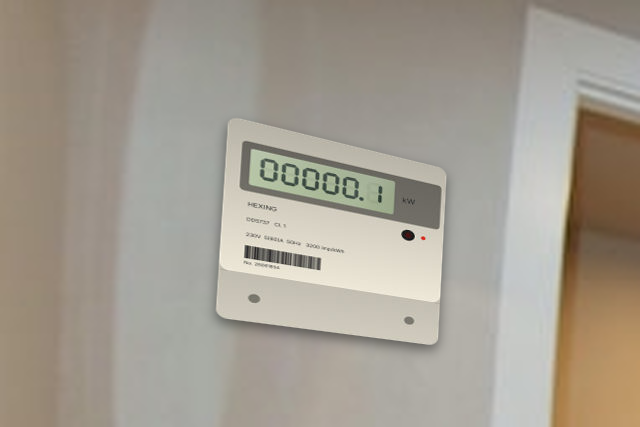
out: 0.1 kW
